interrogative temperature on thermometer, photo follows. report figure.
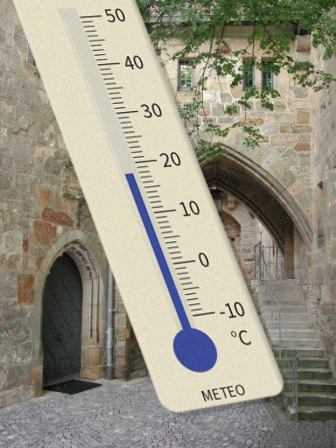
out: 18 °C
